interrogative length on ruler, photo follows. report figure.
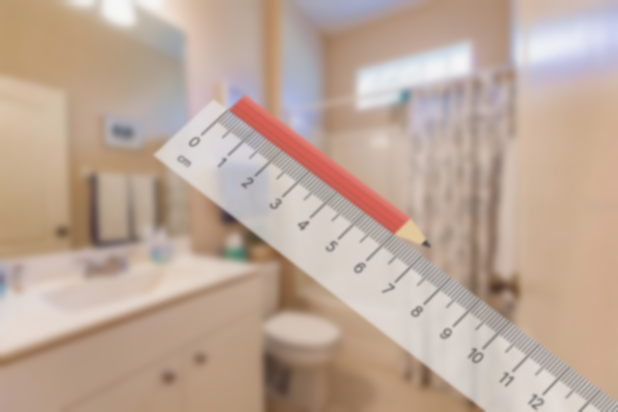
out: 7 cm
